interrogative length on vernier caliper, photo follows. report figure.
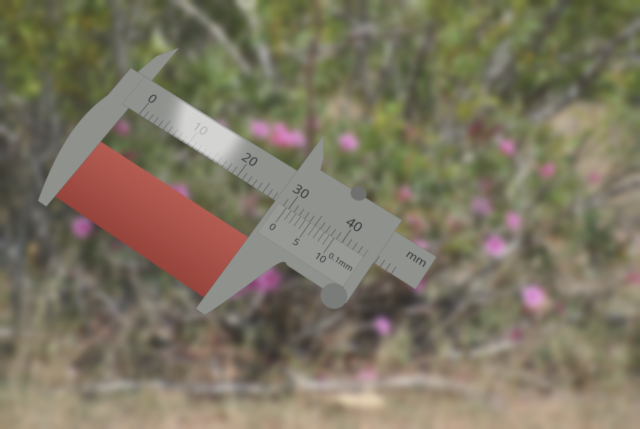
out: 29.6 mm
